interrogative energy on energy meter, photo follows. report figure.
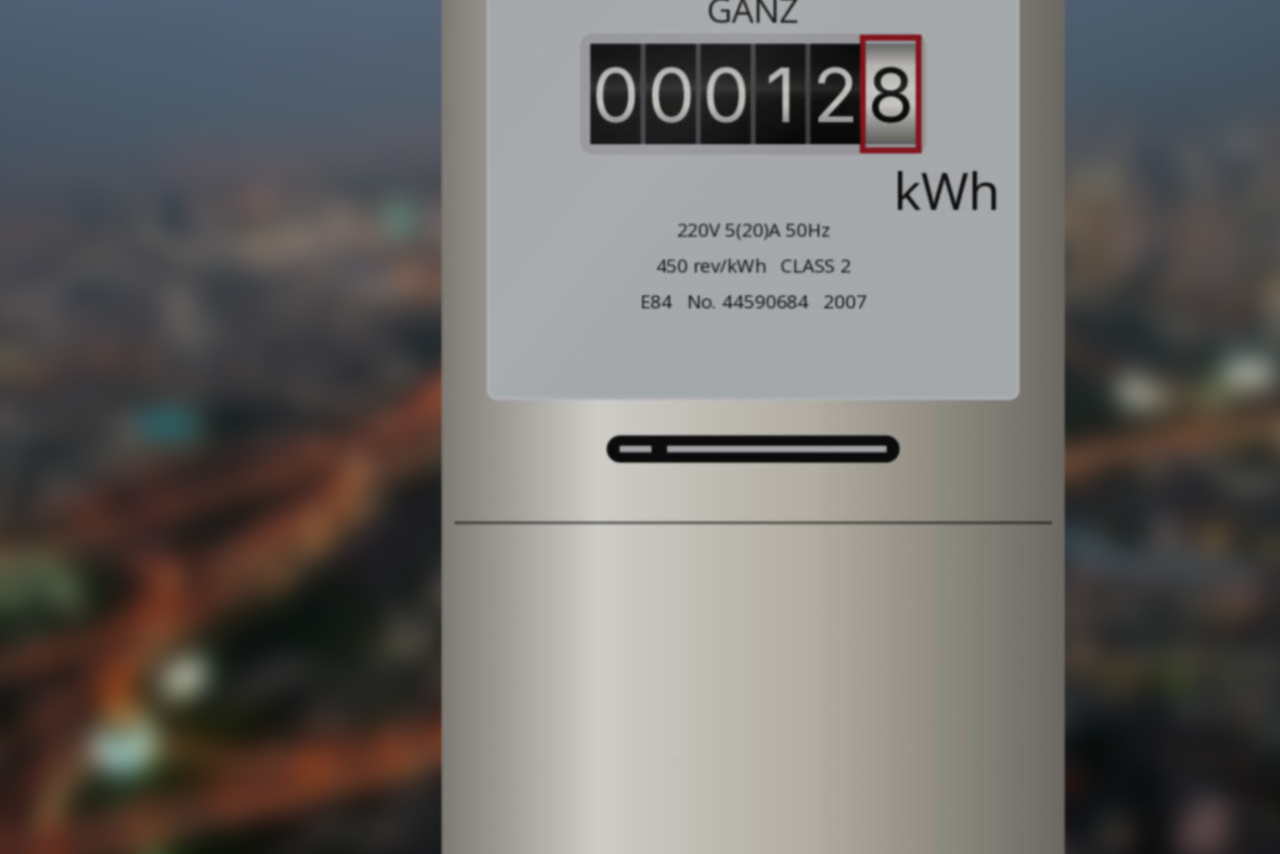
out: 12.8 kWh
